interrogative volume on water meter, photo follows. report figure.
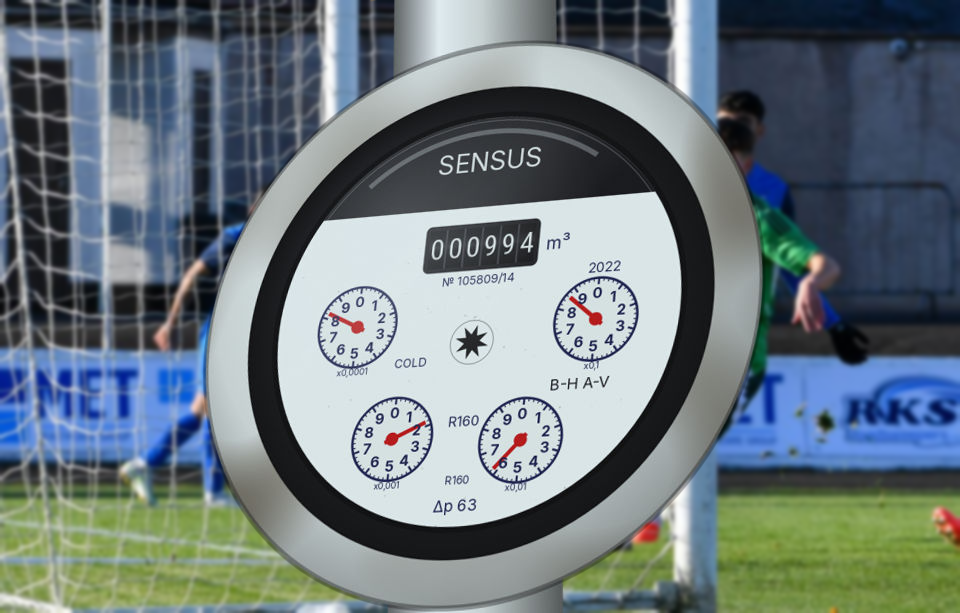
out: 994.8618 m³
